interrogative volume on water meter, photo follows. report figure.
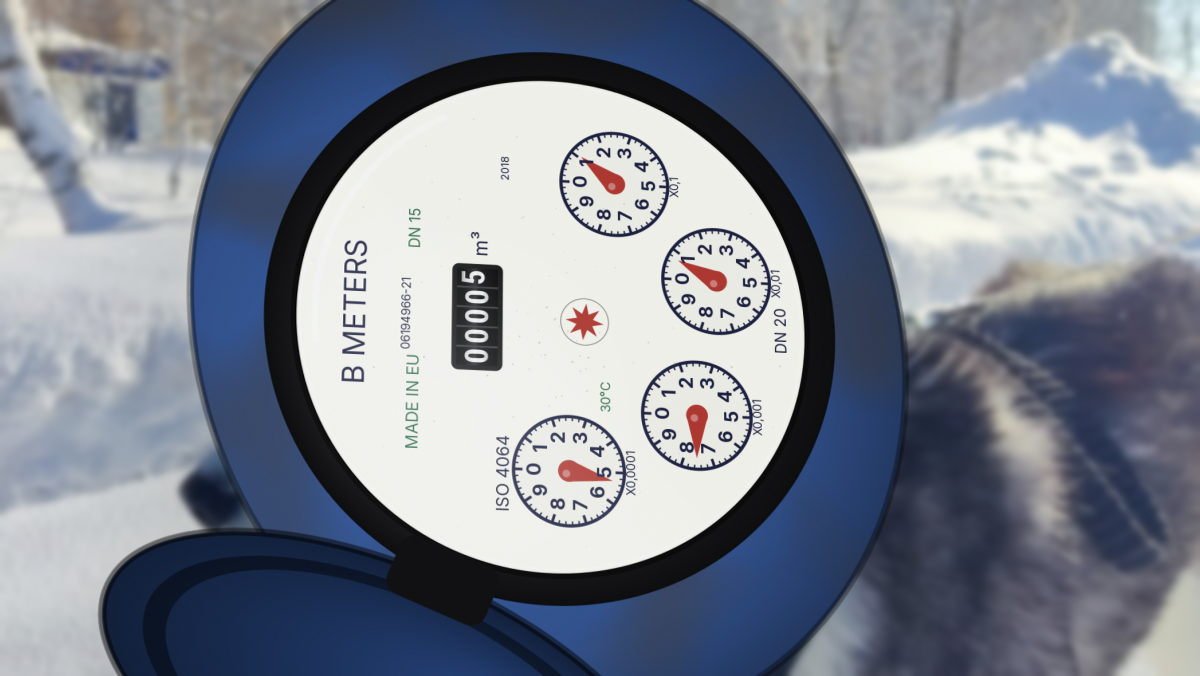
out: 5.1075 m³
